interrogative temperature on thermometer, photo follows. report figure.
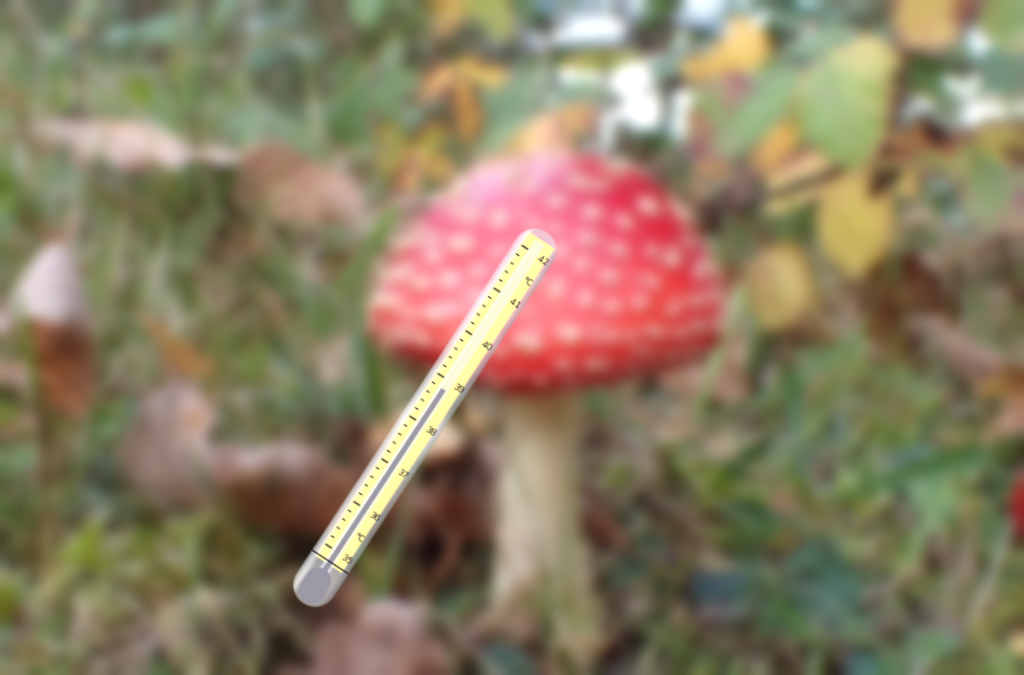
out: 38.8 °C
